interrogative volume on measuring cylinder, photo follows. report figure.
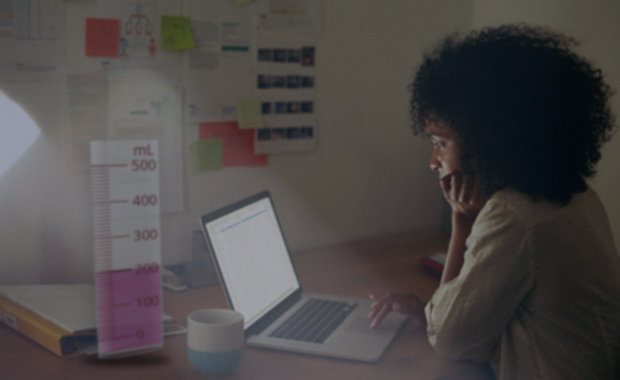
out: 200 mL
